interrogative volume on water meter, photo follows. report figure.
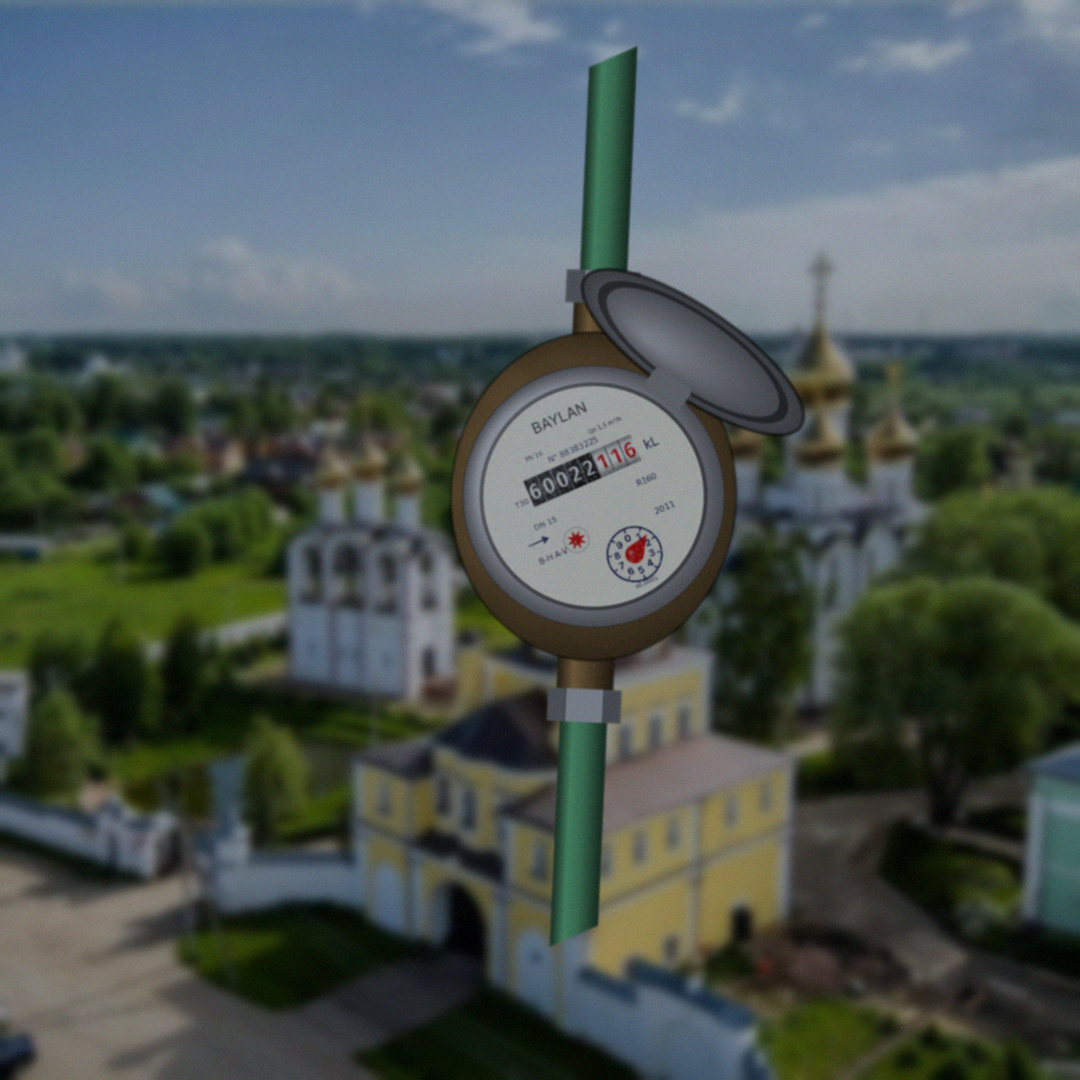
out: 60022.1161 kL
